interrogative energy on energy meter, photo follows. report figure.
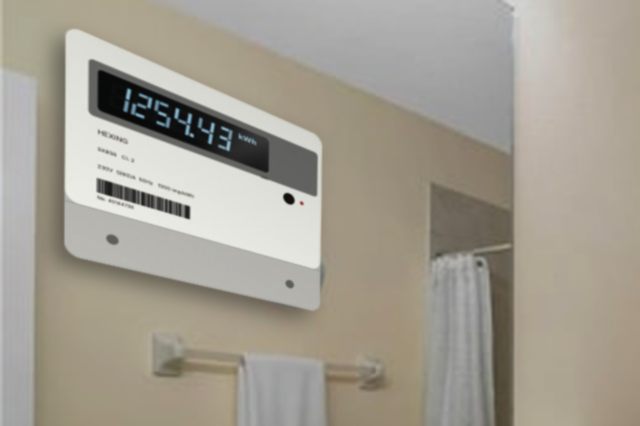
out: 1254.43 kWh
